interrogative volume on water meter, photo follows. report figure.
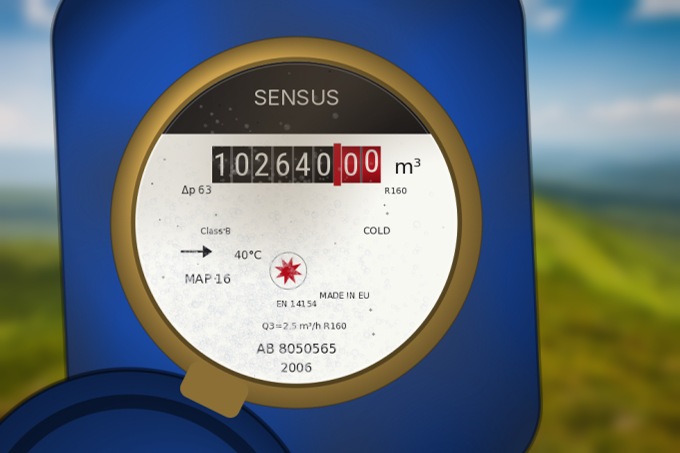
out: 102640.00 m³
